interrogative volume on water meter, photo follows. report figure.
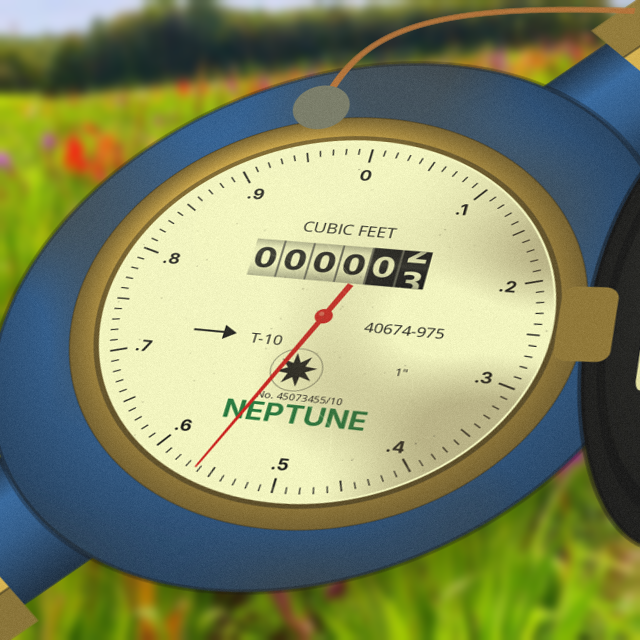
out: 2.56 ft³
